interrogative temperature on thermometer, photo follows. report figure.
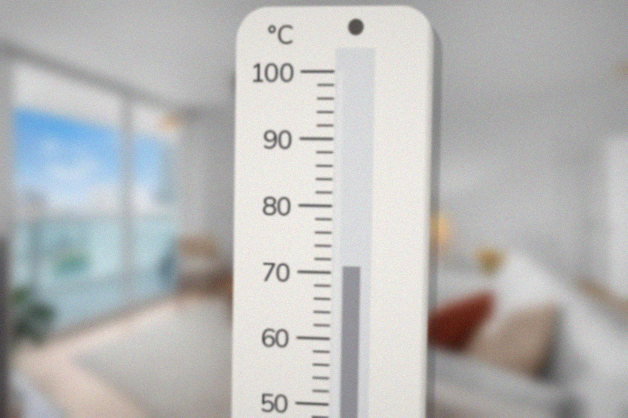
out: 71 °C
